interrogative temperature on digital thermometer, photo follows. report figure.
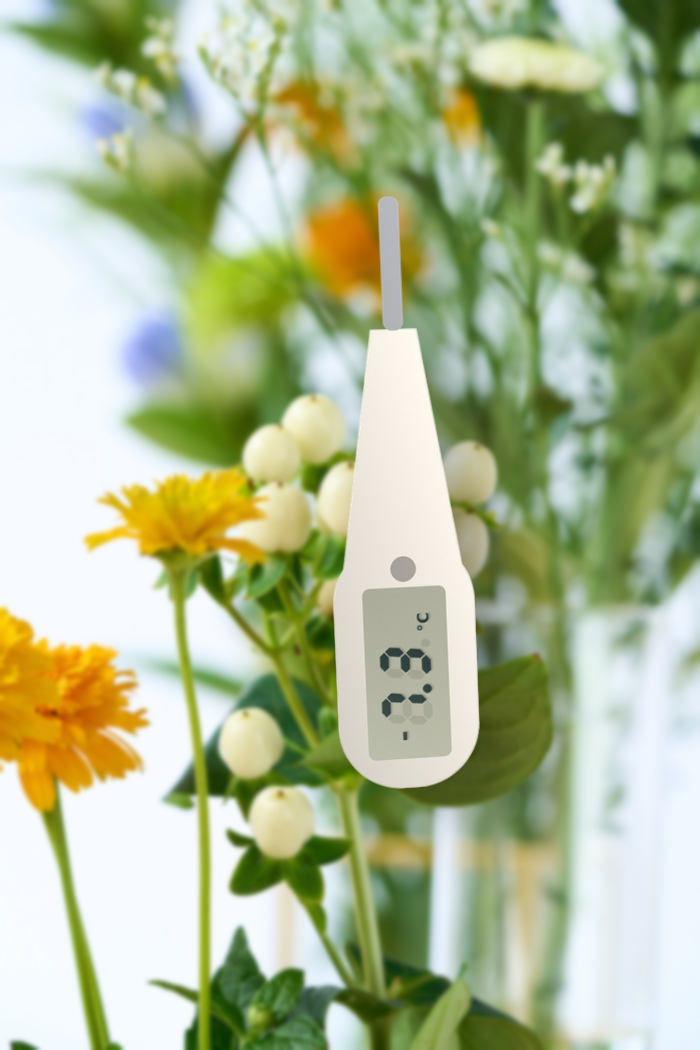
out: -7.3 °C
